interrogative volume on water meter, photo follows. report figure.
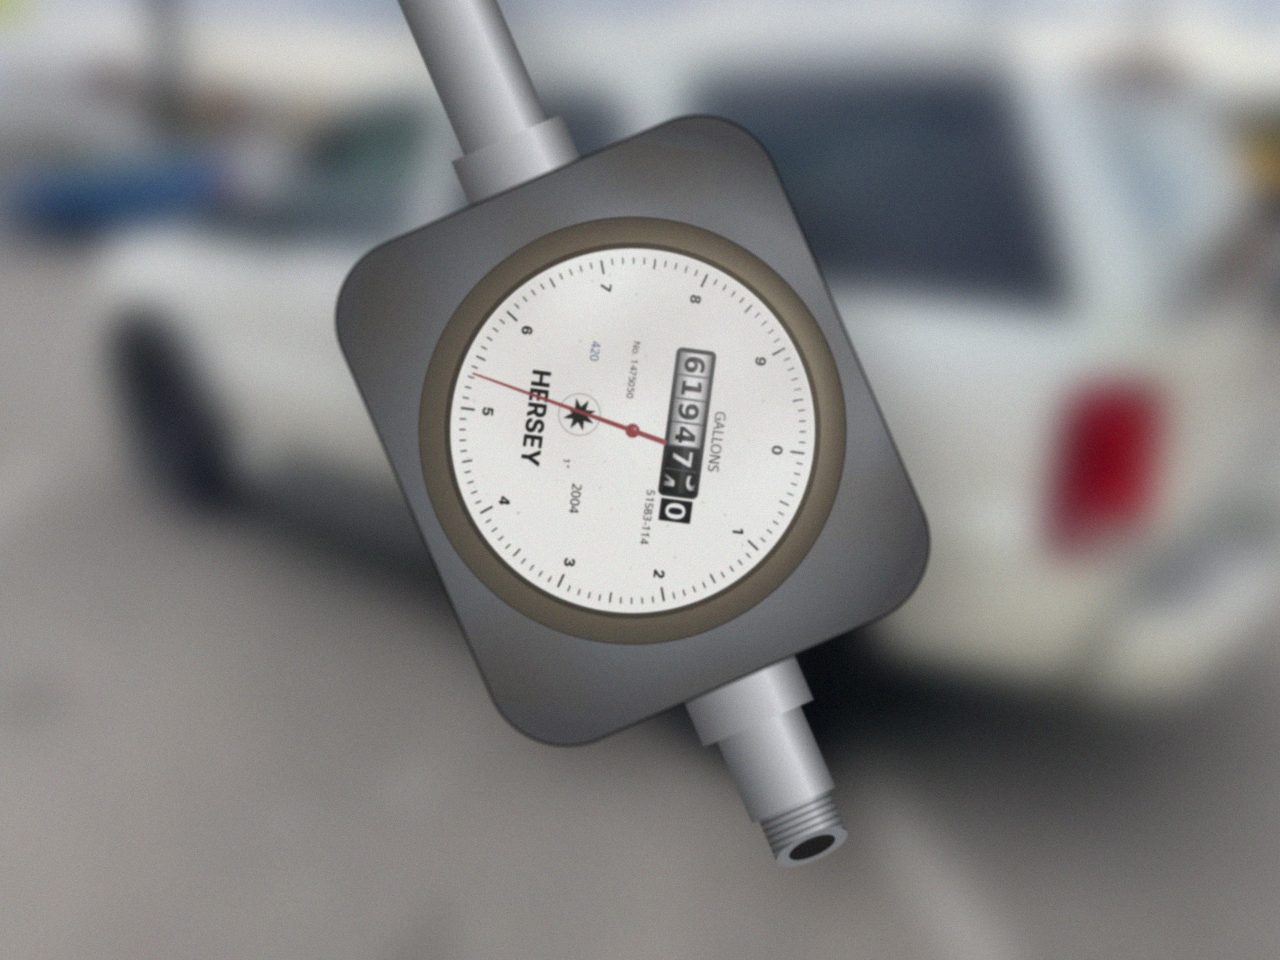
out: 6194735.3 gal
